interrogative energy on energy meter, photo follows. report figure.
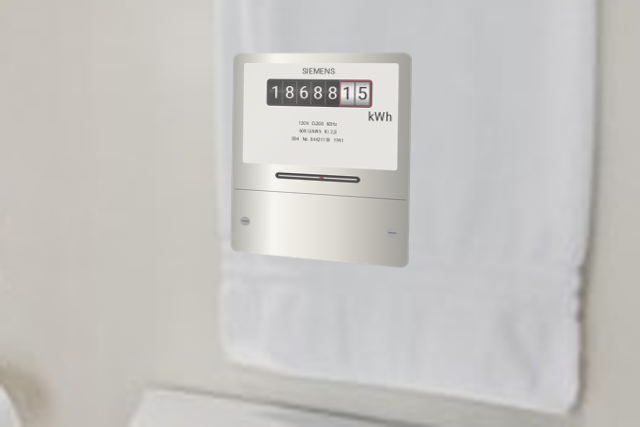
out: 18688.15 kWh
